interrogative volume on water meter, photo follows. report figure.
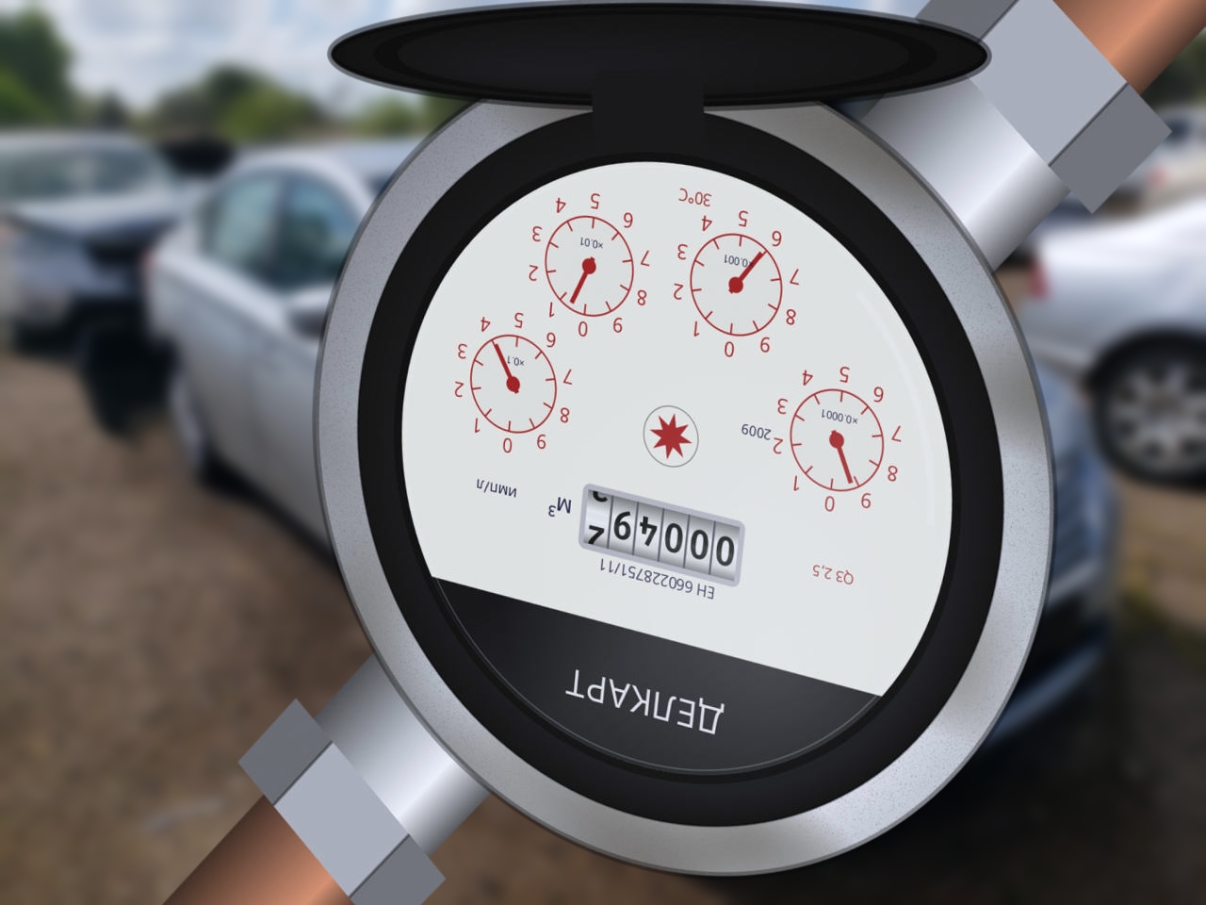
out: 492.4059 m³
